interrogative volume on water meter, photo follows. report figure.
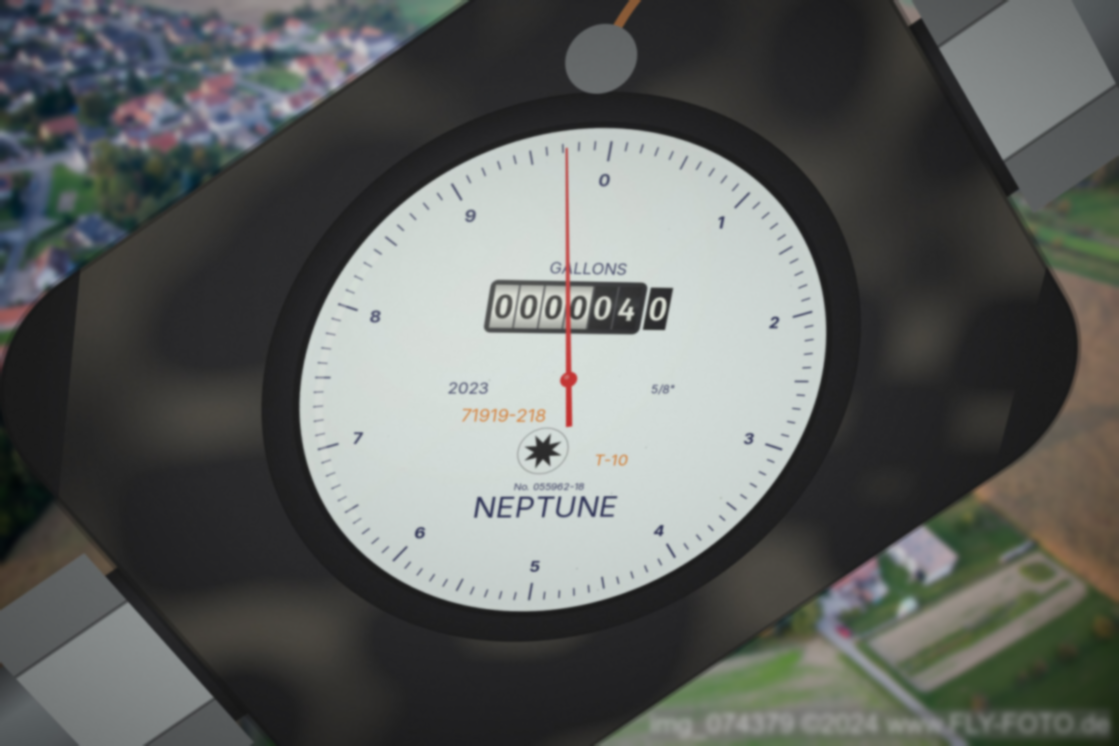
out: 39.7 gal
